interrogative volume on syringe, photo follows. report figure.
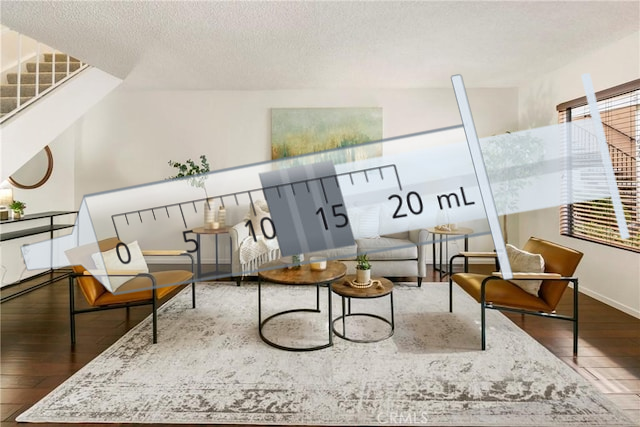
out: 11 mL
